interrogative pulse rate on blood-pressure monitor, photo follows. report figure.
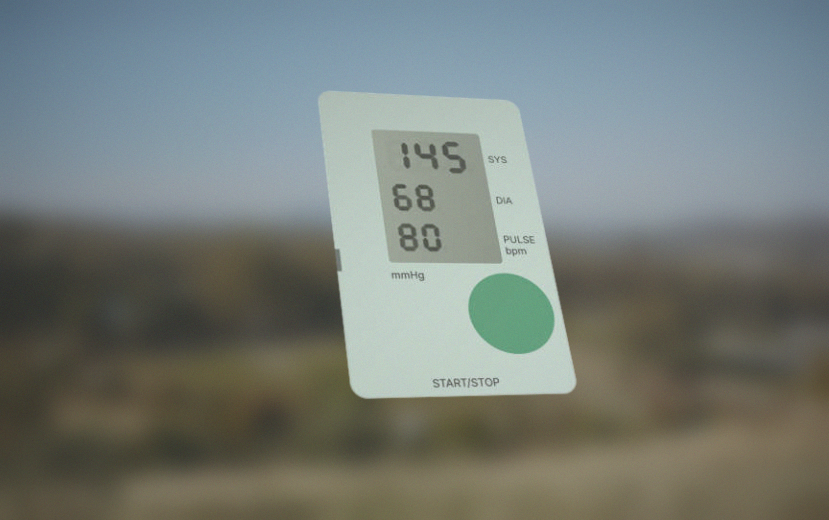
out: 80 bpm
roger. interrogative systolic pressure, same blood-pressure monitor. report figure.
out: 145 mmHg
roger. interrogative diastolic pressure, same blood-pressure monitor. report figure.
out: 68 mmHg
